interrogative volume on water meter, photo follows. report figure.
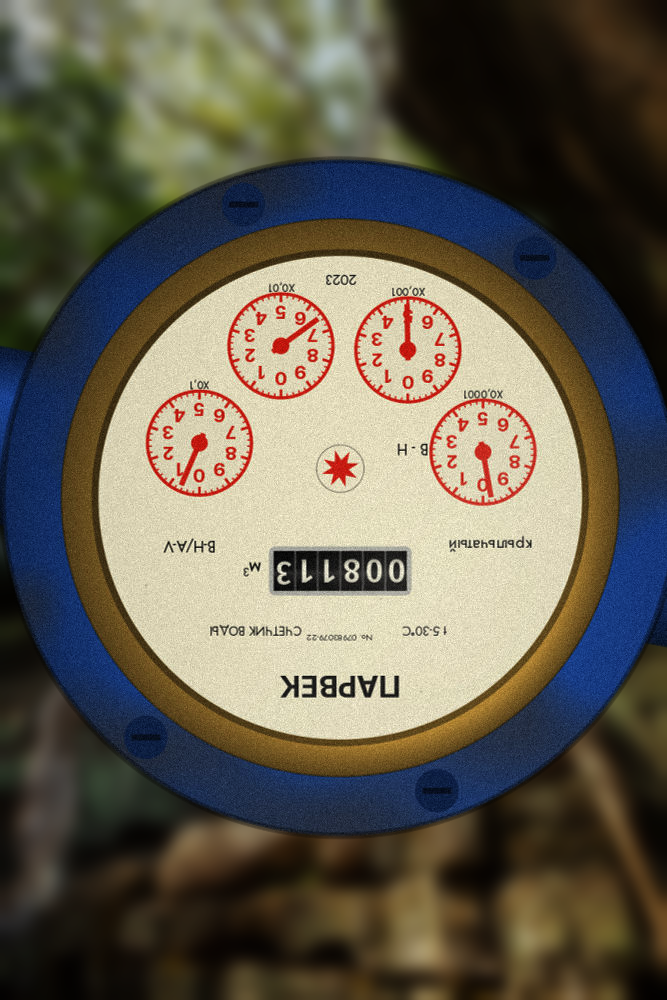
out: 8113.0649 m³
